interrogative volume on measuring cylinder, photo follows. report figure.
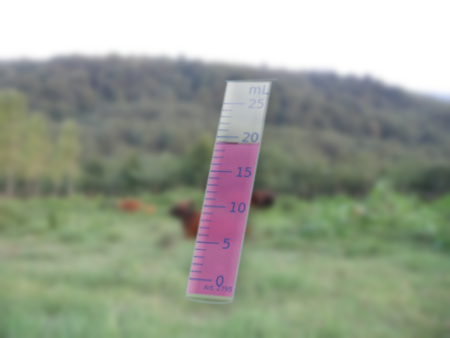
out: 19 mL
